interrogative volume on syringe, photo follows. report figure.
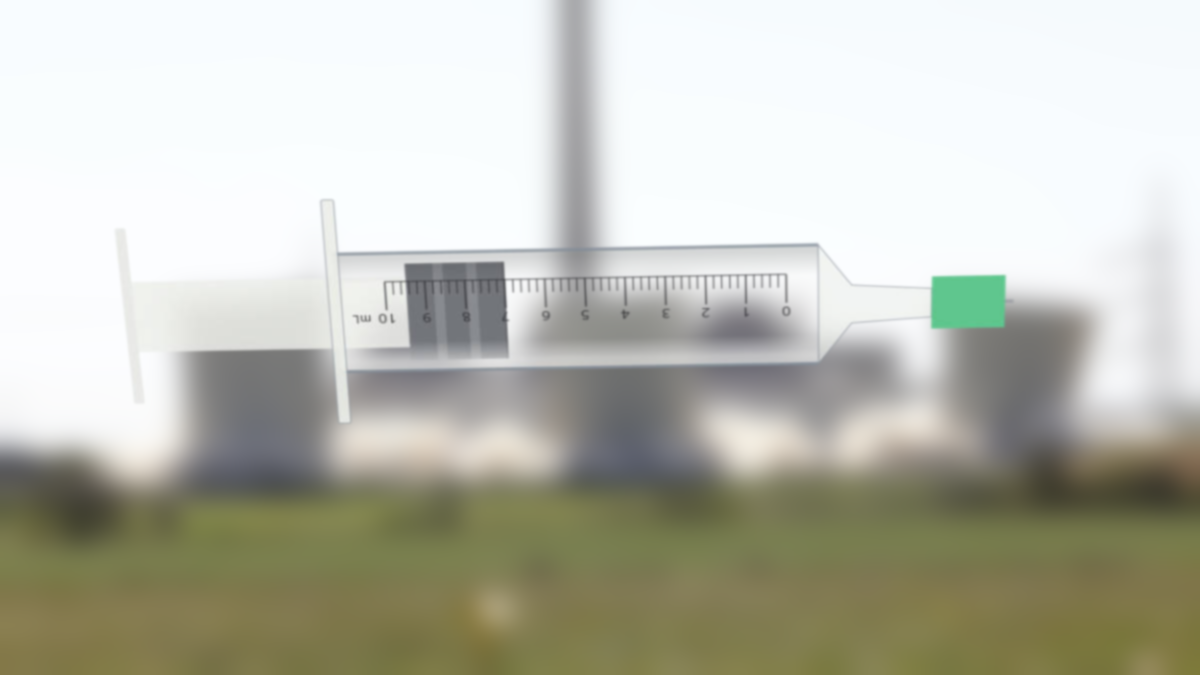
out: 7 mL
